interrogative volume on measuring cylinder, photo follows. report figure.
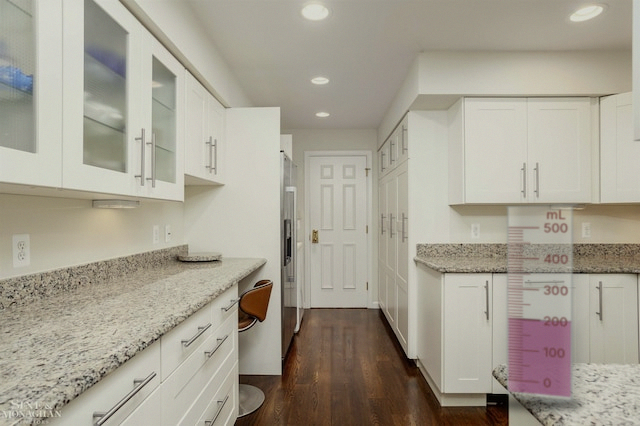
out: 200 mL
